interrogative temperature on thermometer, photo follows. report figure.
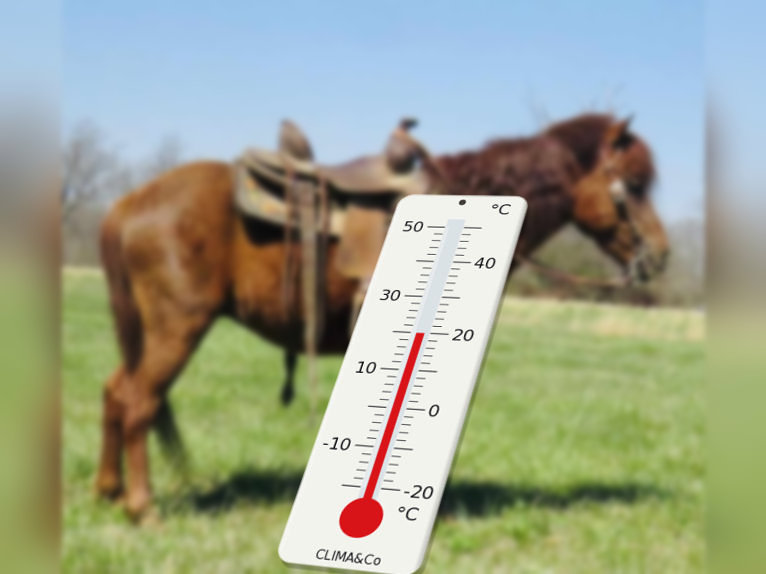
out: 20 °C
